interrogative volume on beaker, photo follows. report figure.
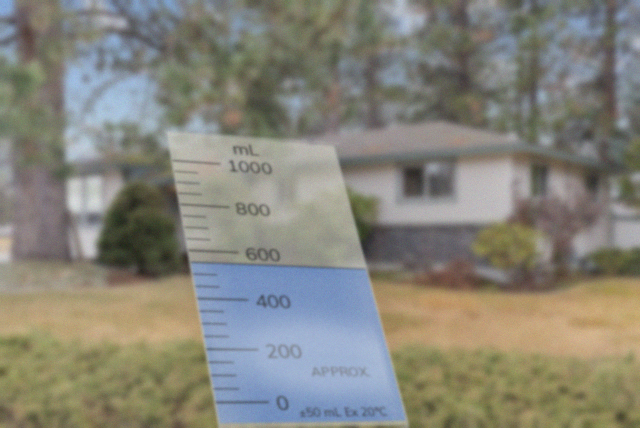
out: 550 mL
